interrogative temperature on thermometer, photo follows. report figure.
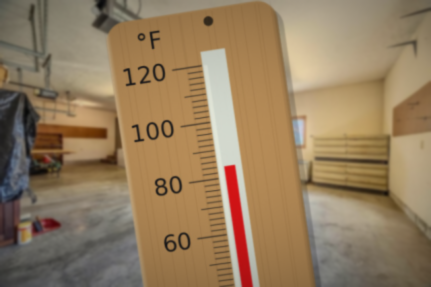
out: 84 °F
